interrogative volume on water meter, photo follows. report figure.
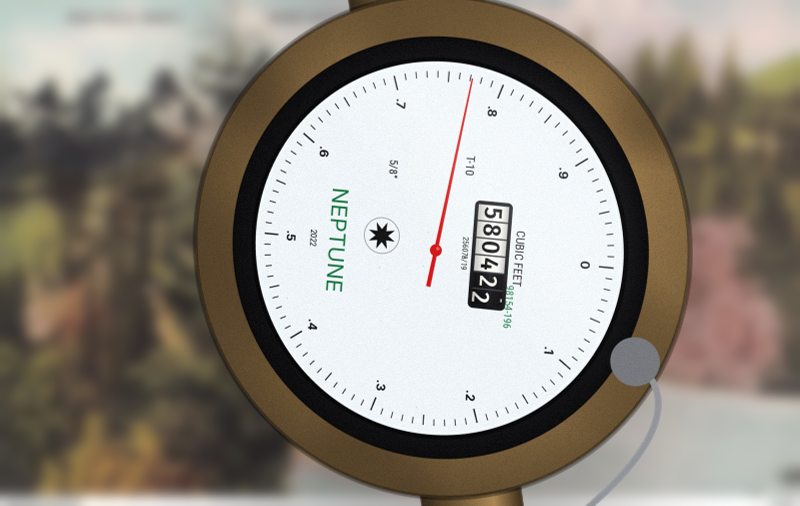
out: 580421.77 ft³
